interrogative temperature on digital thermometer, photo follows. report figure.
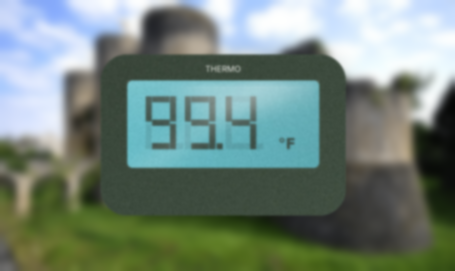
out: 99.4 °F
